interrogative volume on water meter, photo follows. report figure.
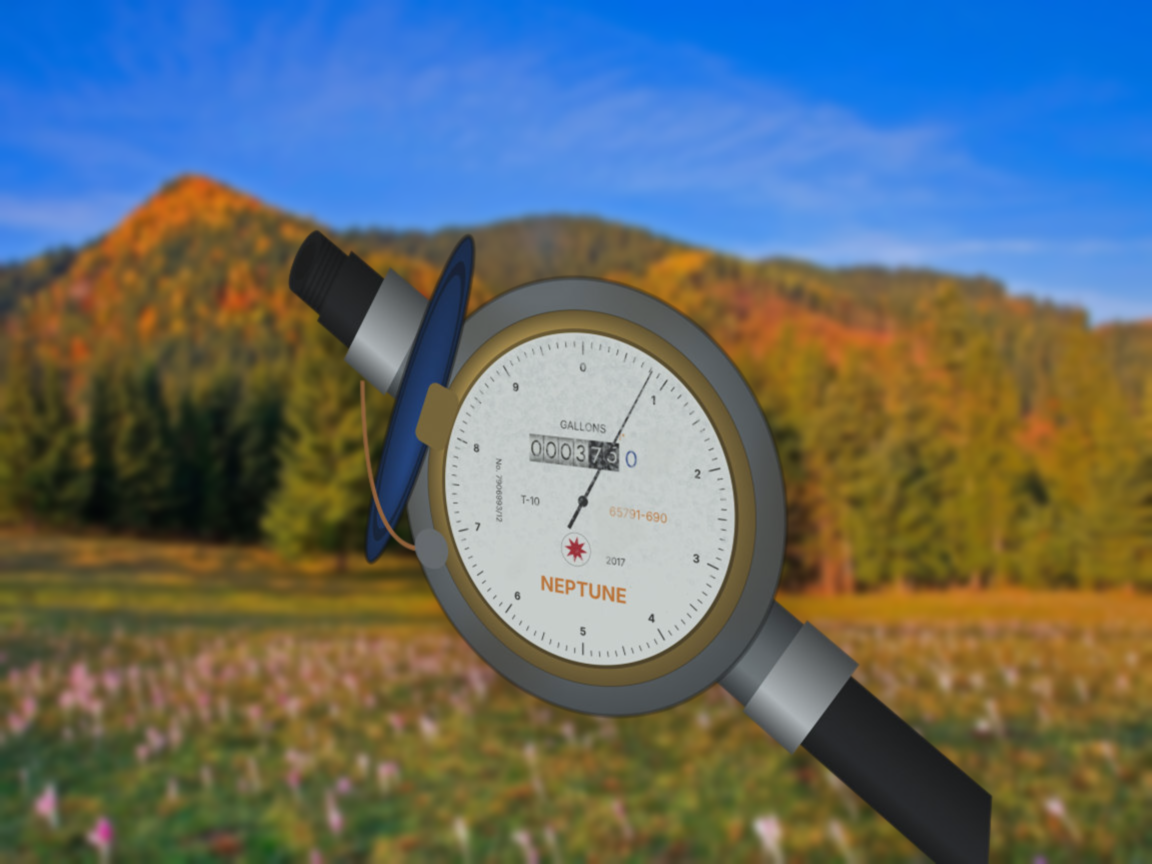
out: 3750.8 gal
